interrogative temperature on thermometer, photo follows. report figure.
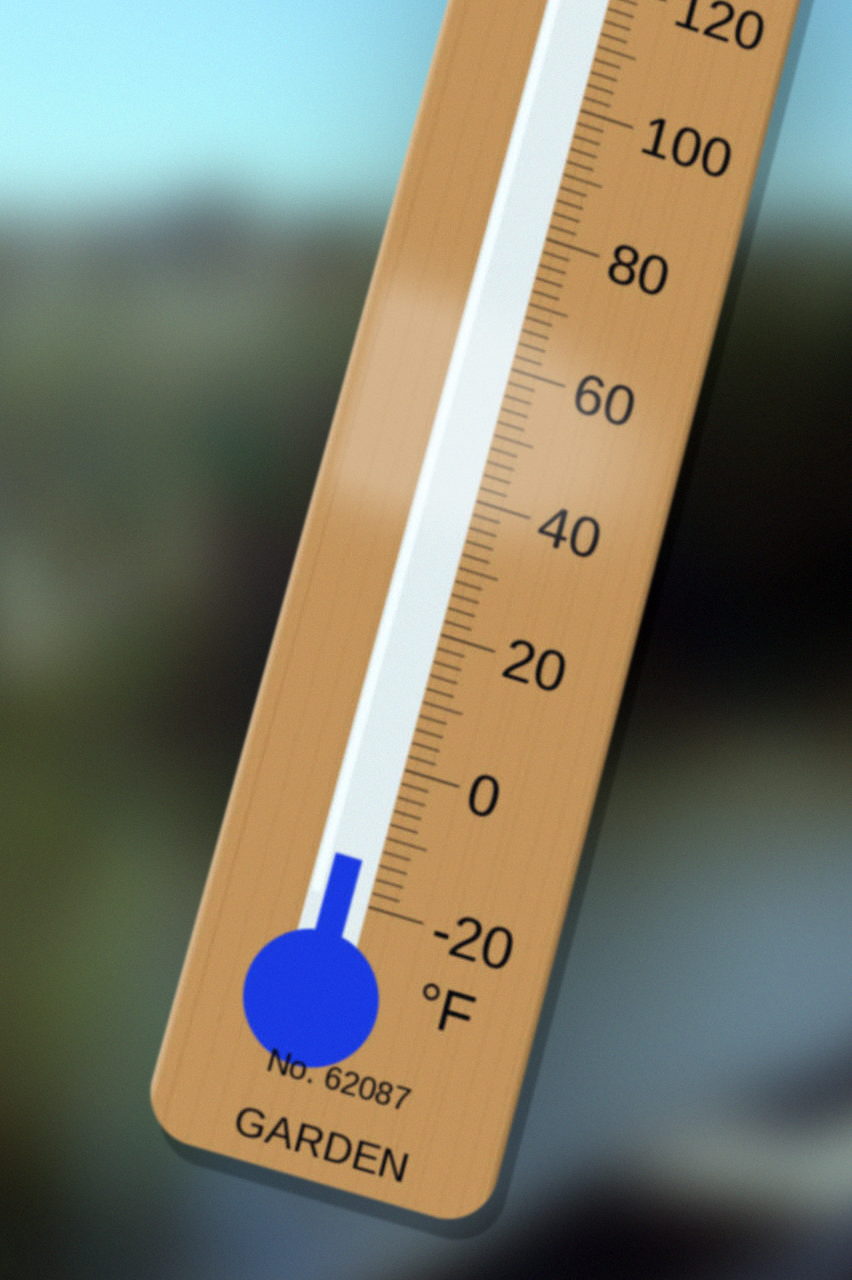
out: -14 °F
